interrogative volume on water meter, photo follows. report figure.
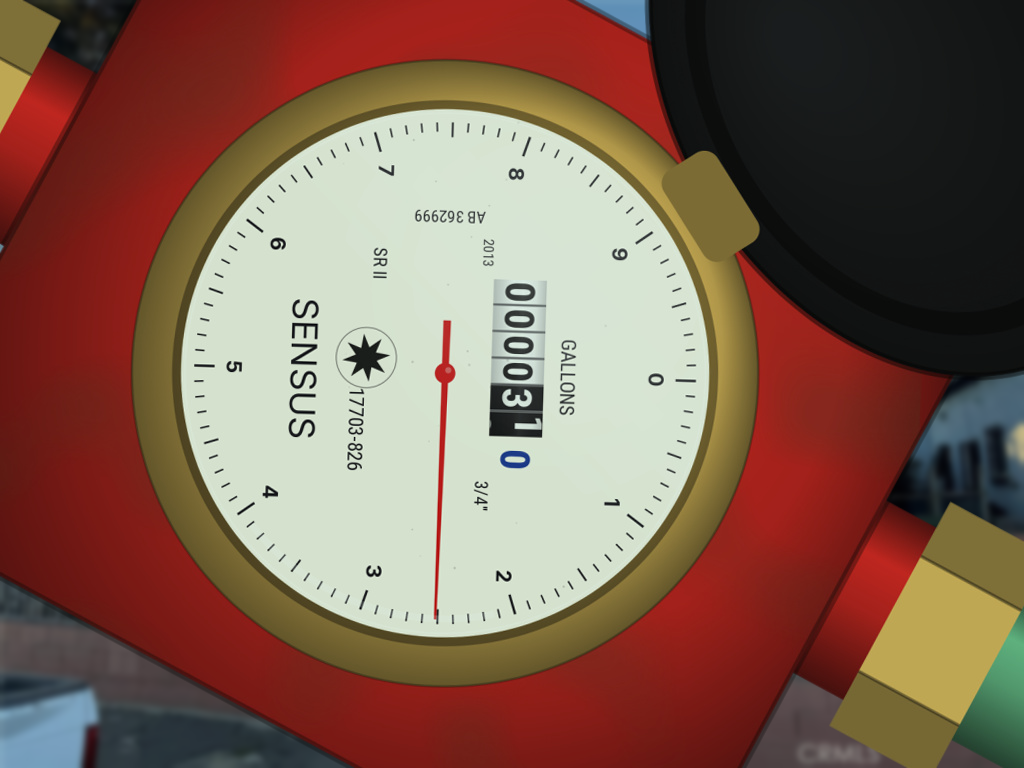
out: 312.5 gal
